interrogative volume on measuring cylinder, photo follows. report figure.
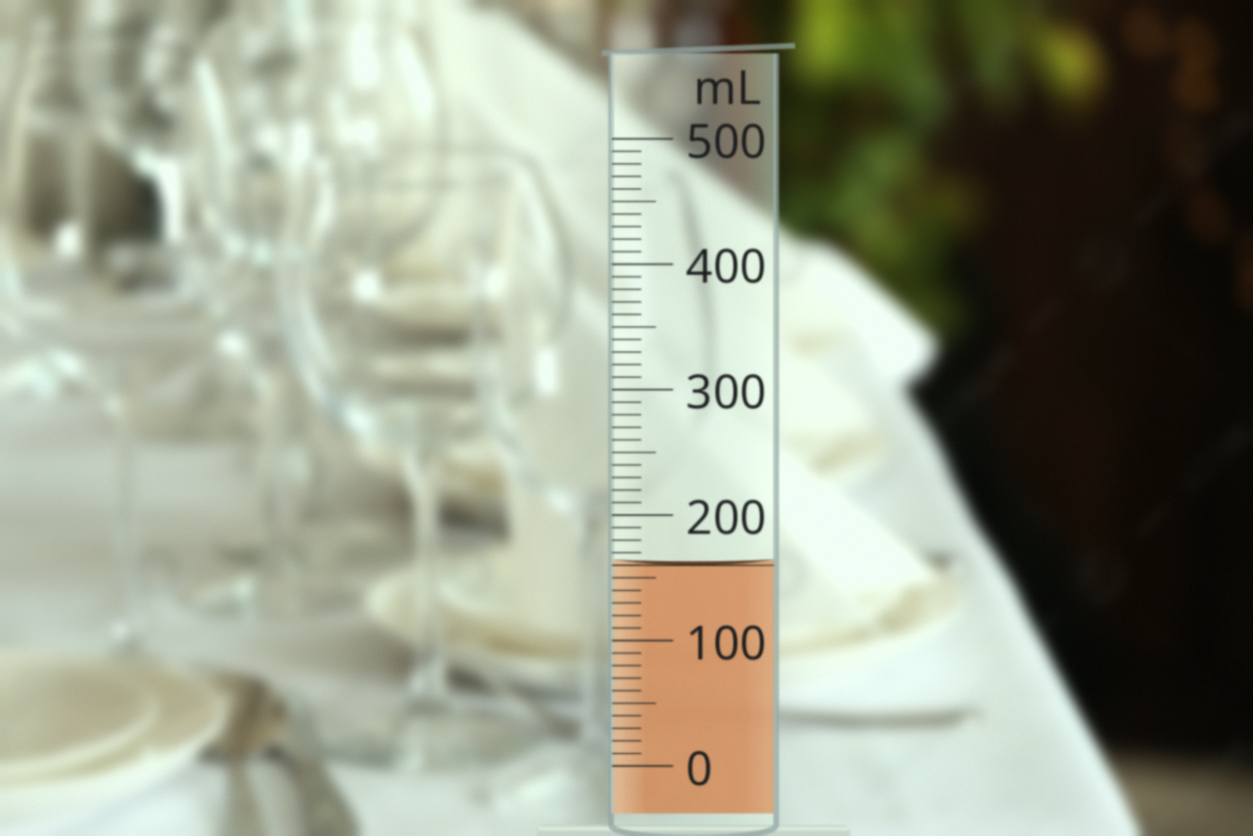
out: 160 mL
